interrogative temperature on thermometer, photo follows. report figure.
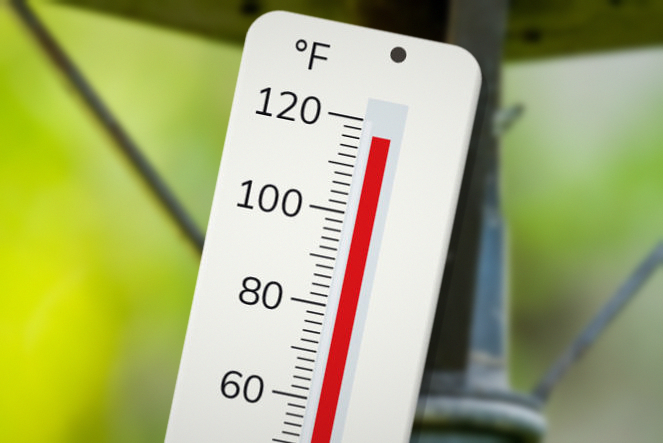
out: 117 °F
